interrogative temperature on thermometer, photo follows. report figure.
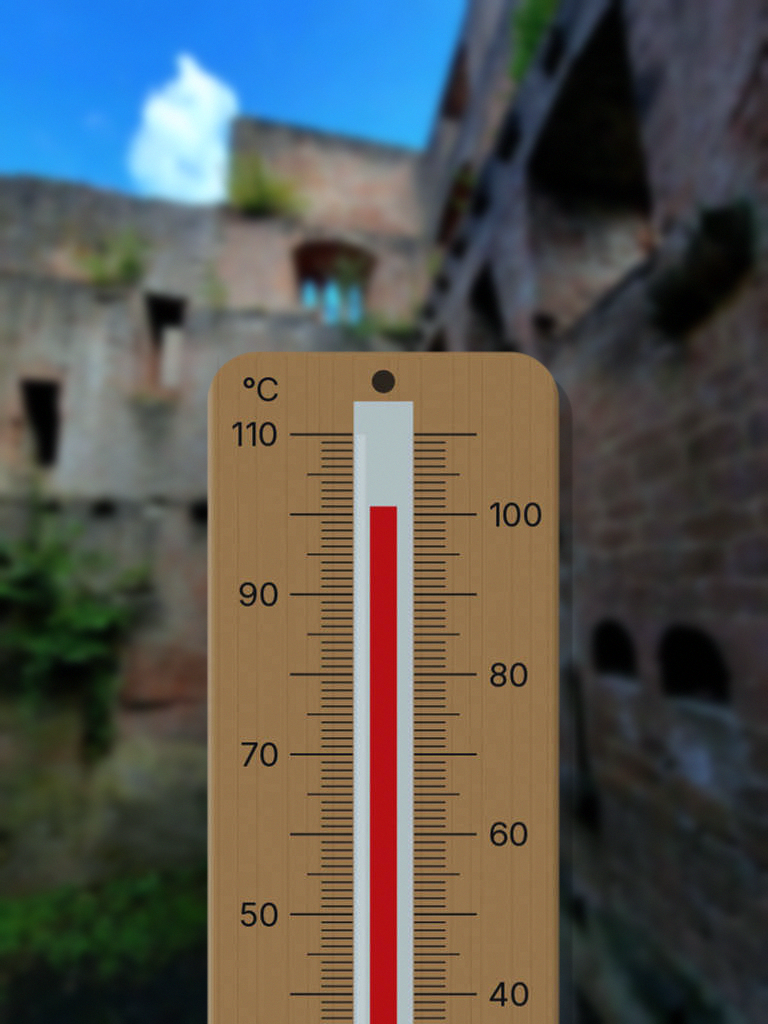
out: 101 °C
